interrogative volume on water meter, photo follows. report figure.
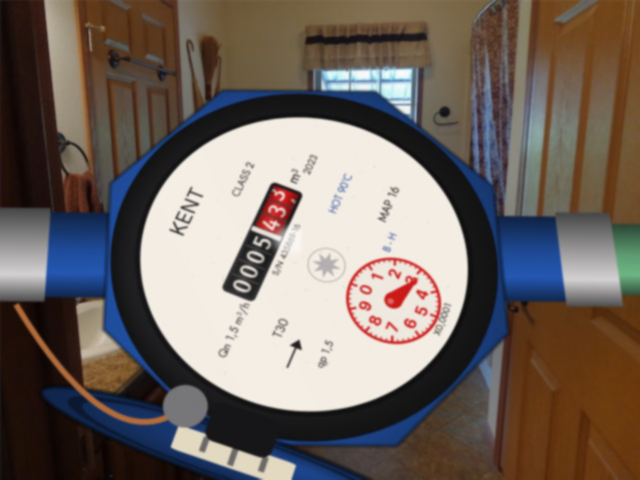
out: 5.4333 m³
